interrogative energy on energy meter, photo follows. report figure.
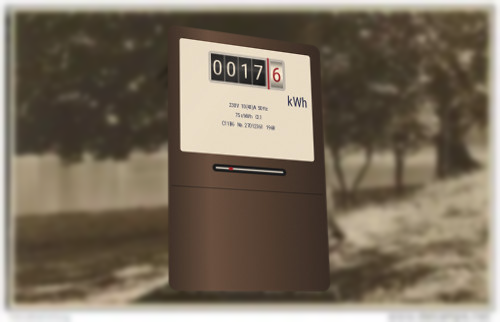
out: 17.6 kWh
